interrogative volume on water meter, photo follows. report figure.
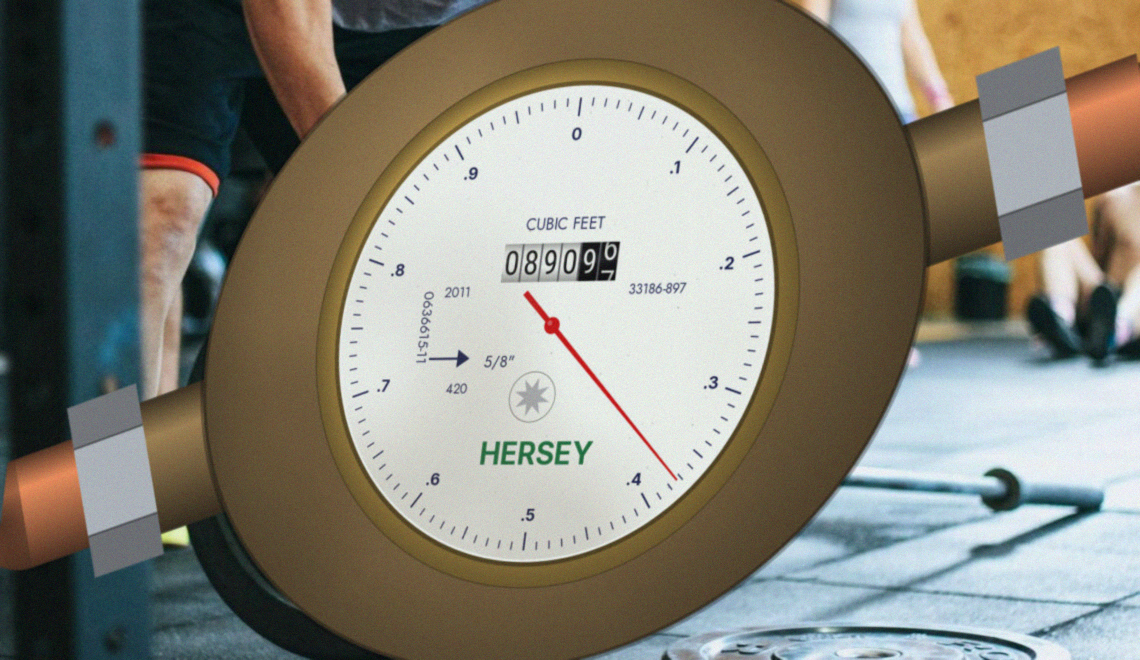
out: 89096.37 ft³
